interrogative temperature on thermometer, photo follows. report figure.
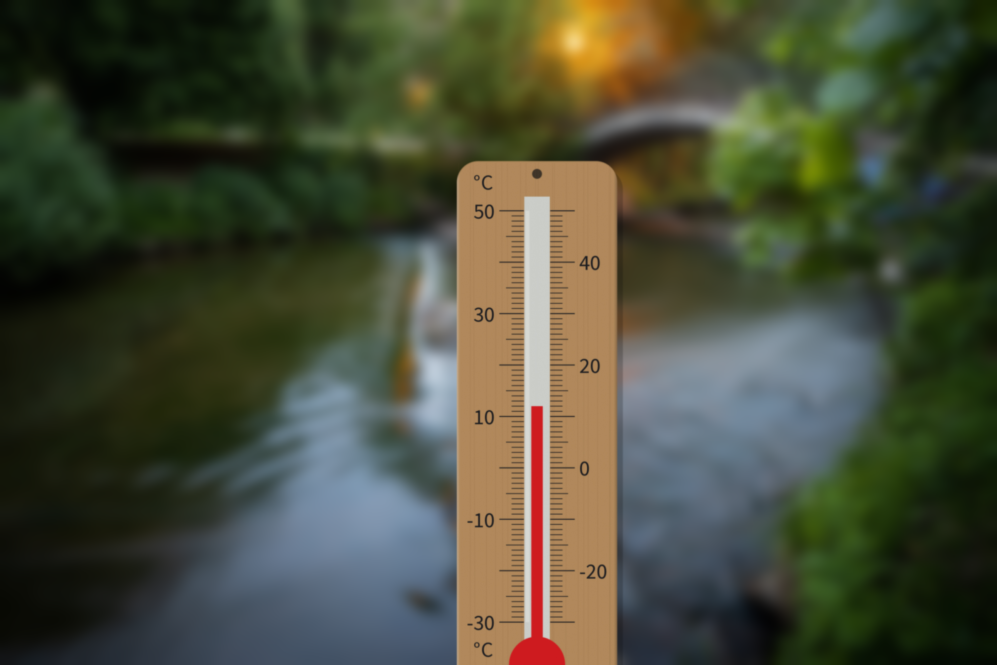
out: 12 °C
